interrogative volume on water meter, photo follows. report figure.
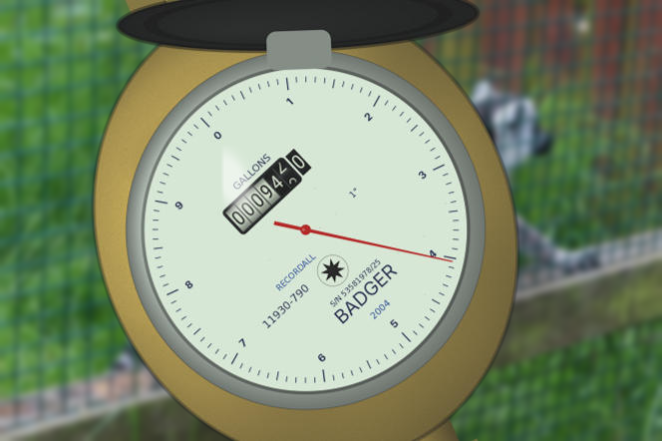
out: 9424.0 gal
